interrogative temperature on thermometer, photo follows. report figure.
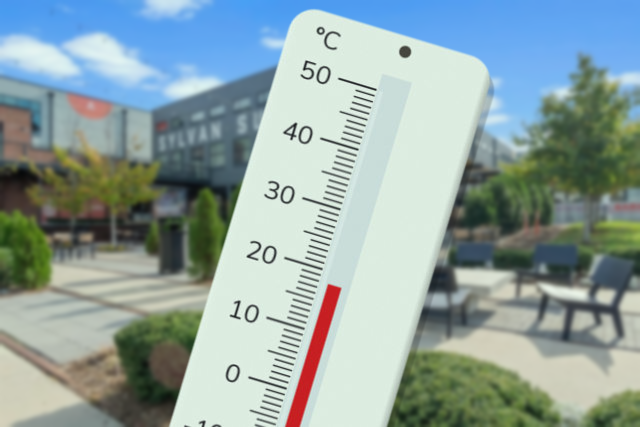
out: 18 °C
